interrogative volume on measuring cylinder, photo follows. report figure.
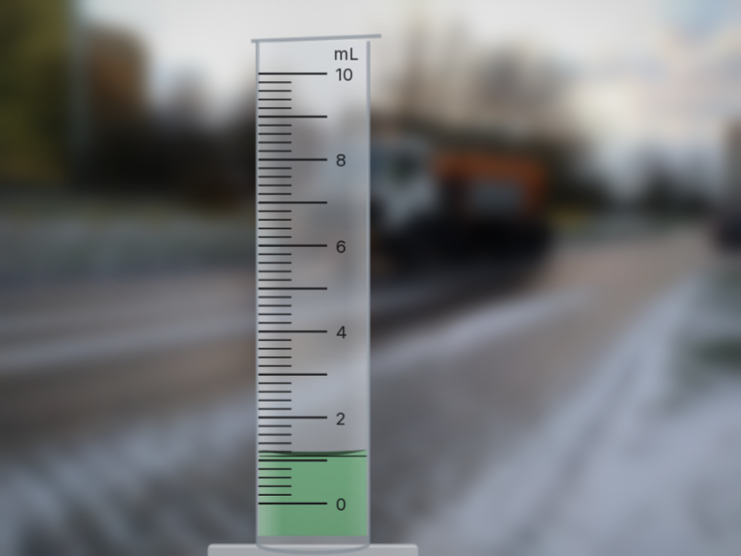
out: 1.1 mL
